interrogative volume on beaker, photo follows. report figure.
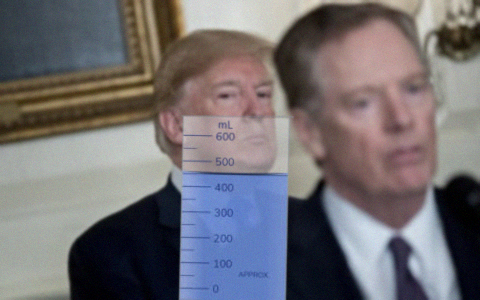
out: 450 mL
